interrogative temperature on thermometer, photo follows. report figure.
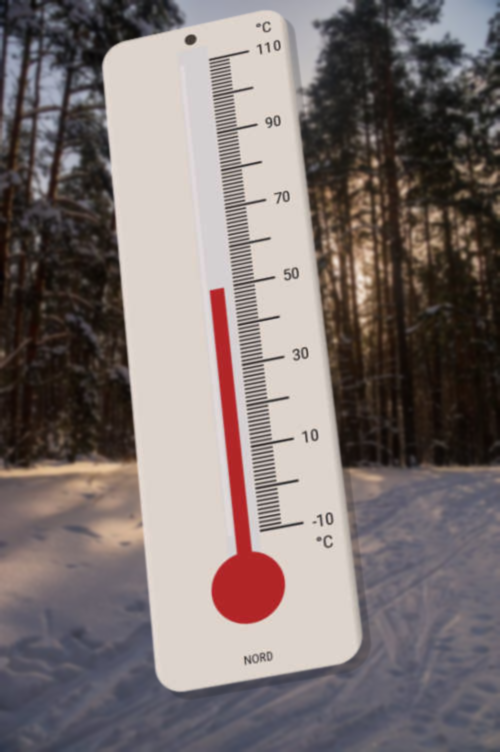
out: 50 °C
